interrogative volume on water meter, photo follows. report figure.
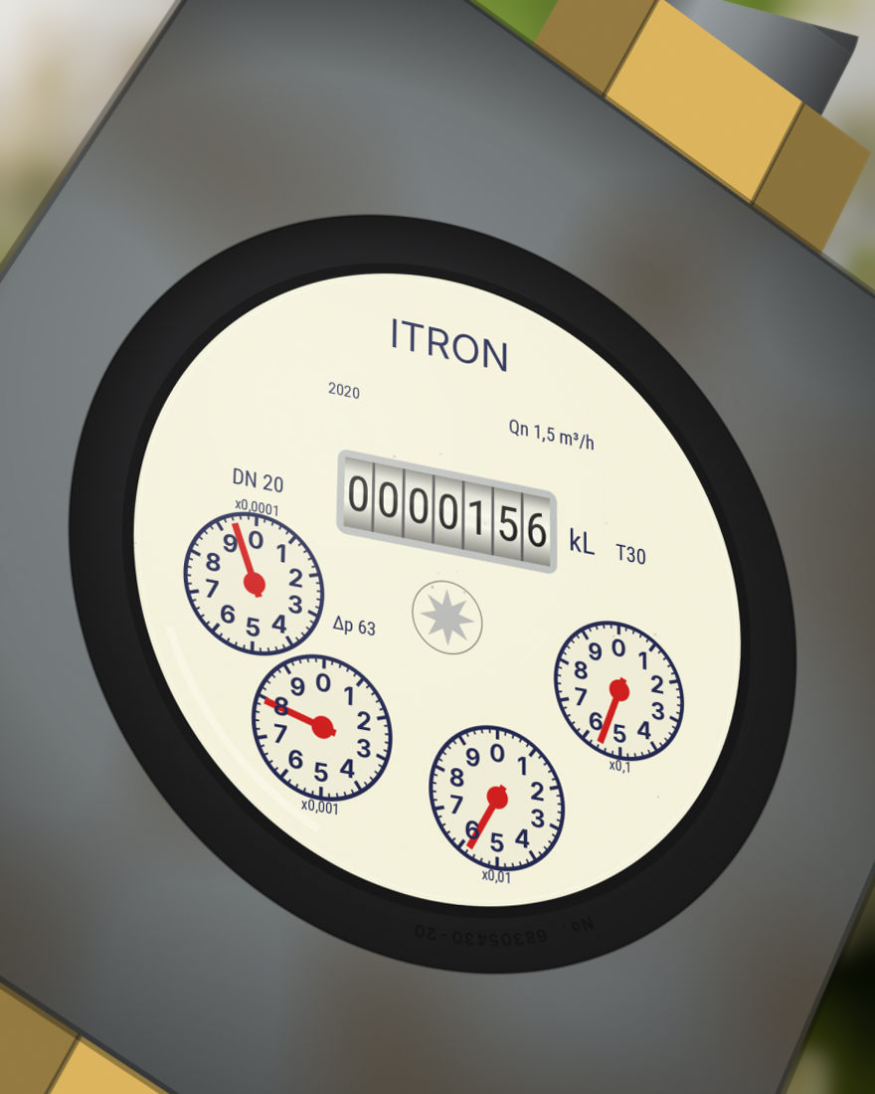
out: 156.5579 kL
